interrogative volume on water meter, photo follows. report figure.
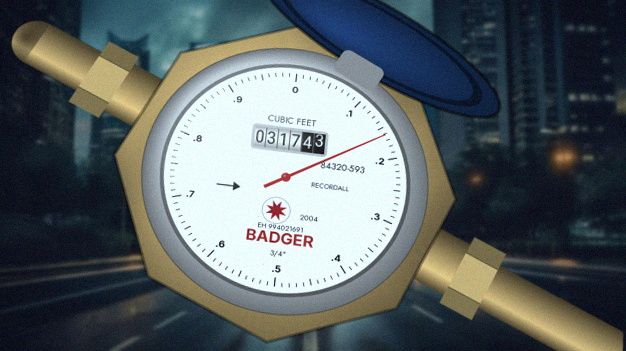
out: 31743.16 ft³
